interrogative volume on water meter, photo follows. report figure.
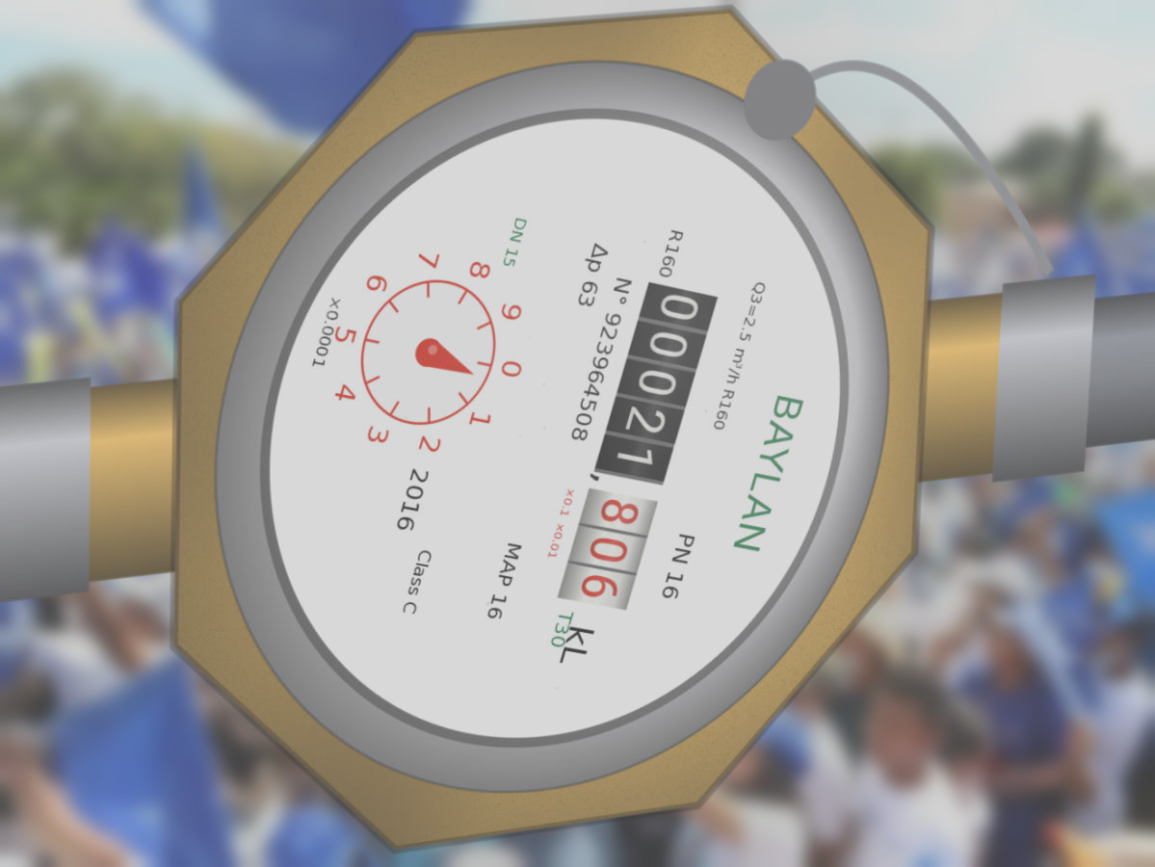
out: 21.8060 kL
